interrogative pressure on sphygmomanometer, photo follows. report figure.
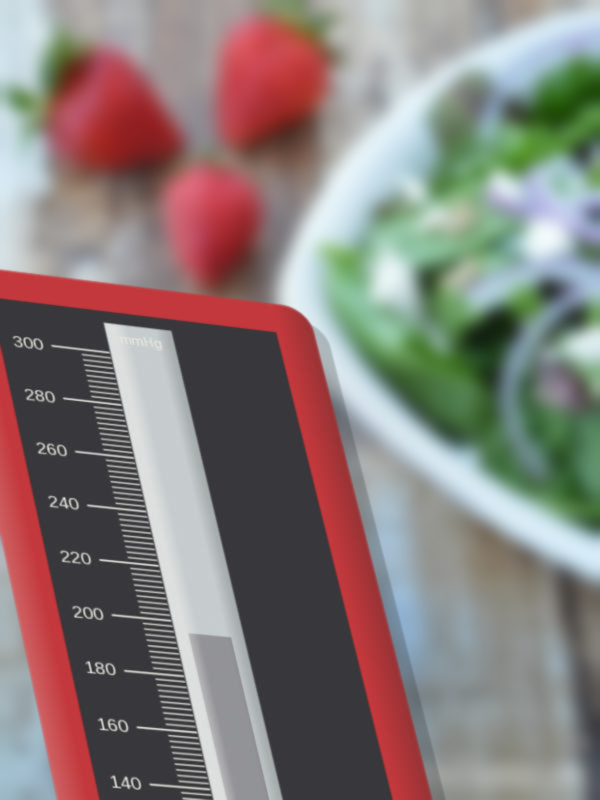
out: 196 mmHg
